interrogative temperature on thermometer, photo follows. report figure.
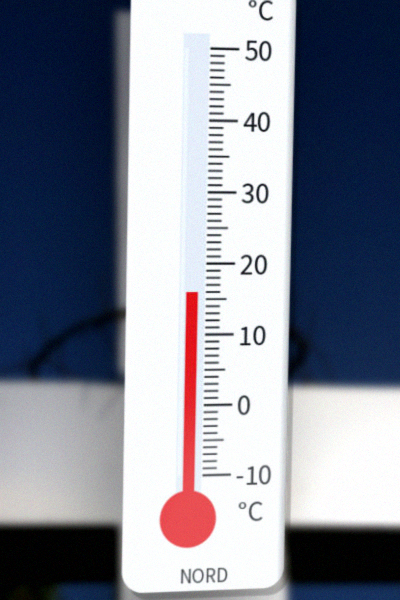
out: 16 °C
